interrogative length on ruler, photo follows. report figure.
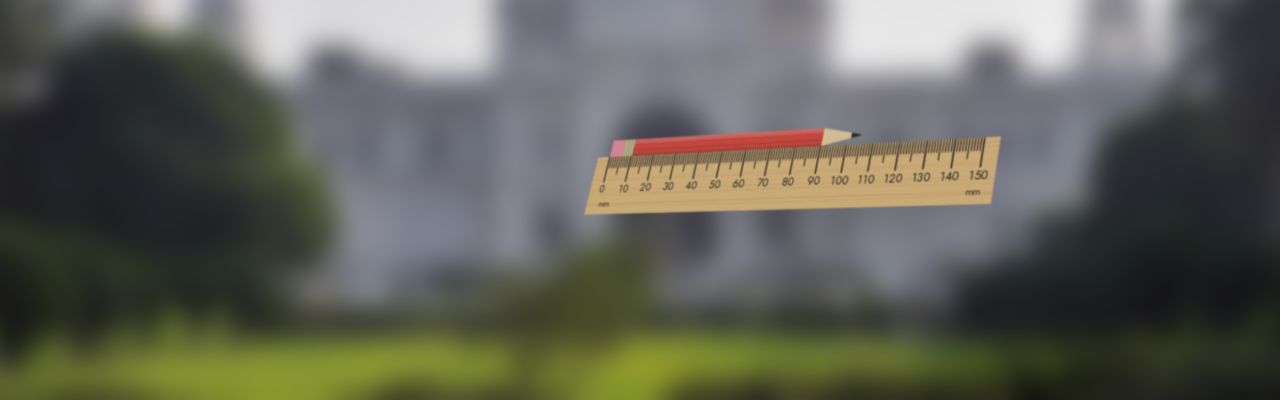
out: 105 mm
